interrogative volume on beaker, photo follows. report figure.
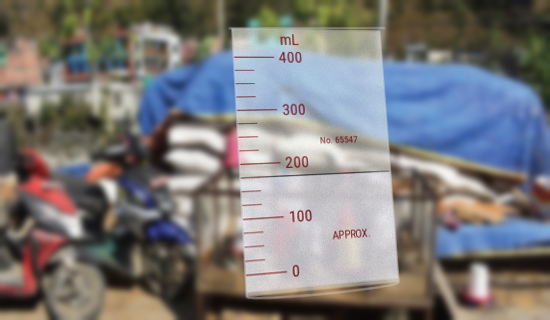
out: 175 mL
